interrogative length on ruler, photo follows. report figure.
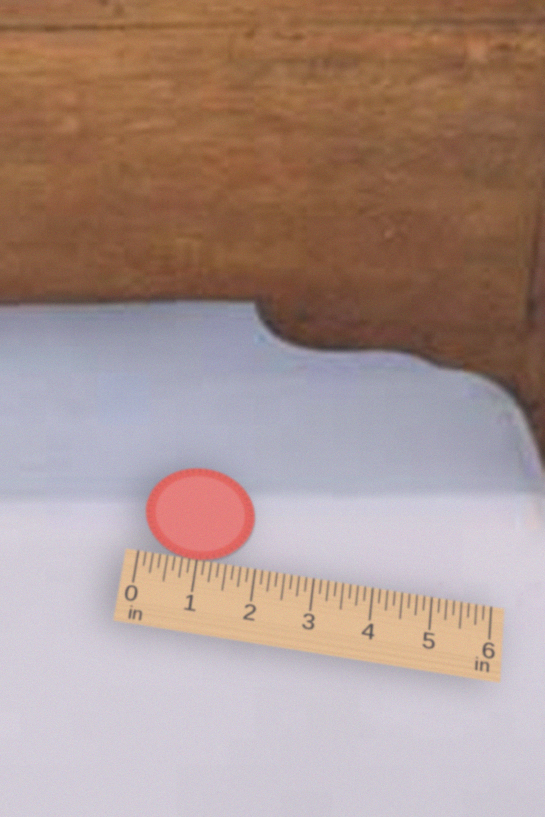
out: 1.875 in
